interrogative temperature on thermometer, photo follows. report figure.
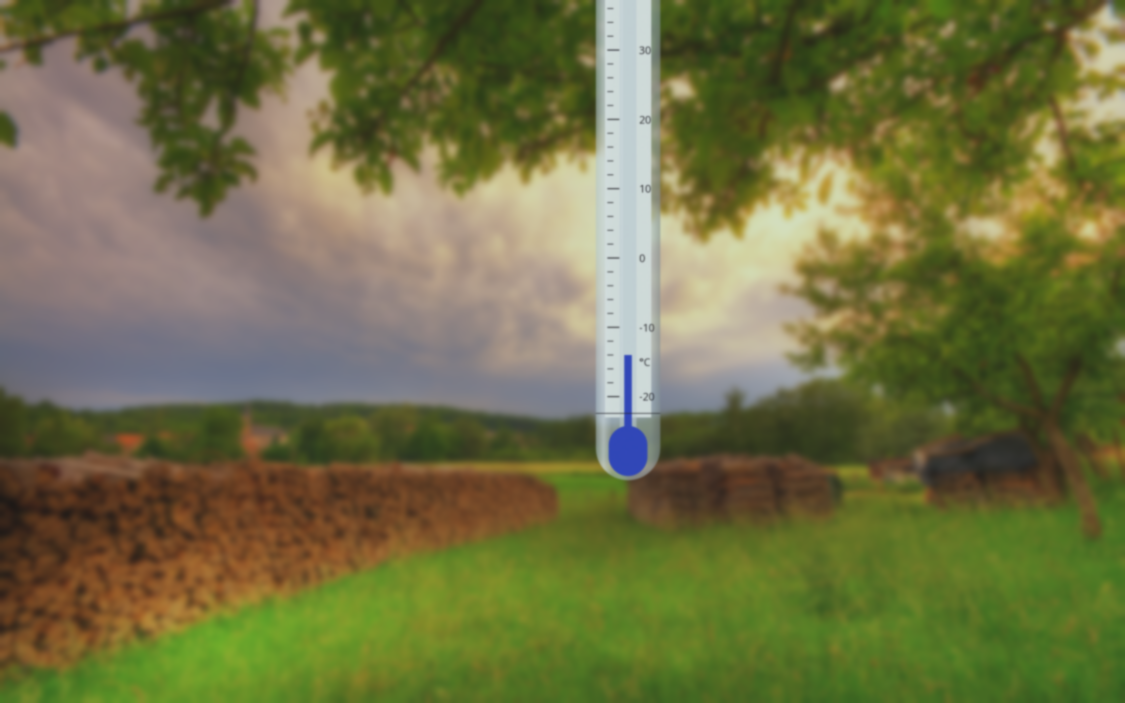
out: -14 °C
